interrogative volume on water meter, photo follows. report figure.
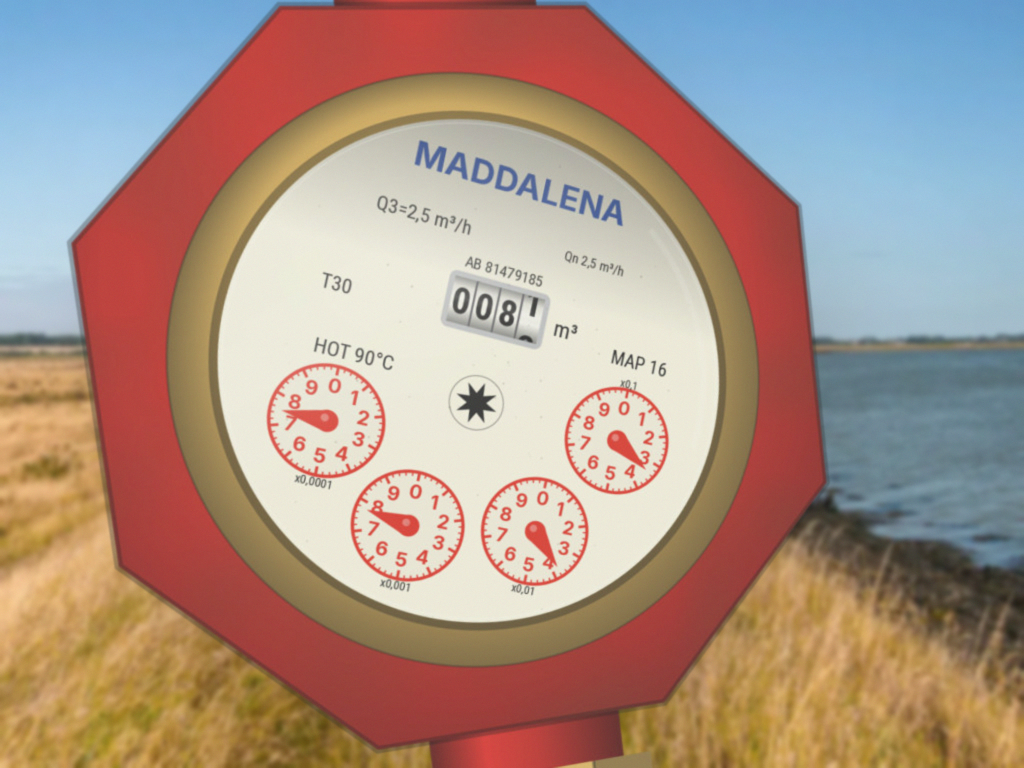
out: 81.3377 m³
